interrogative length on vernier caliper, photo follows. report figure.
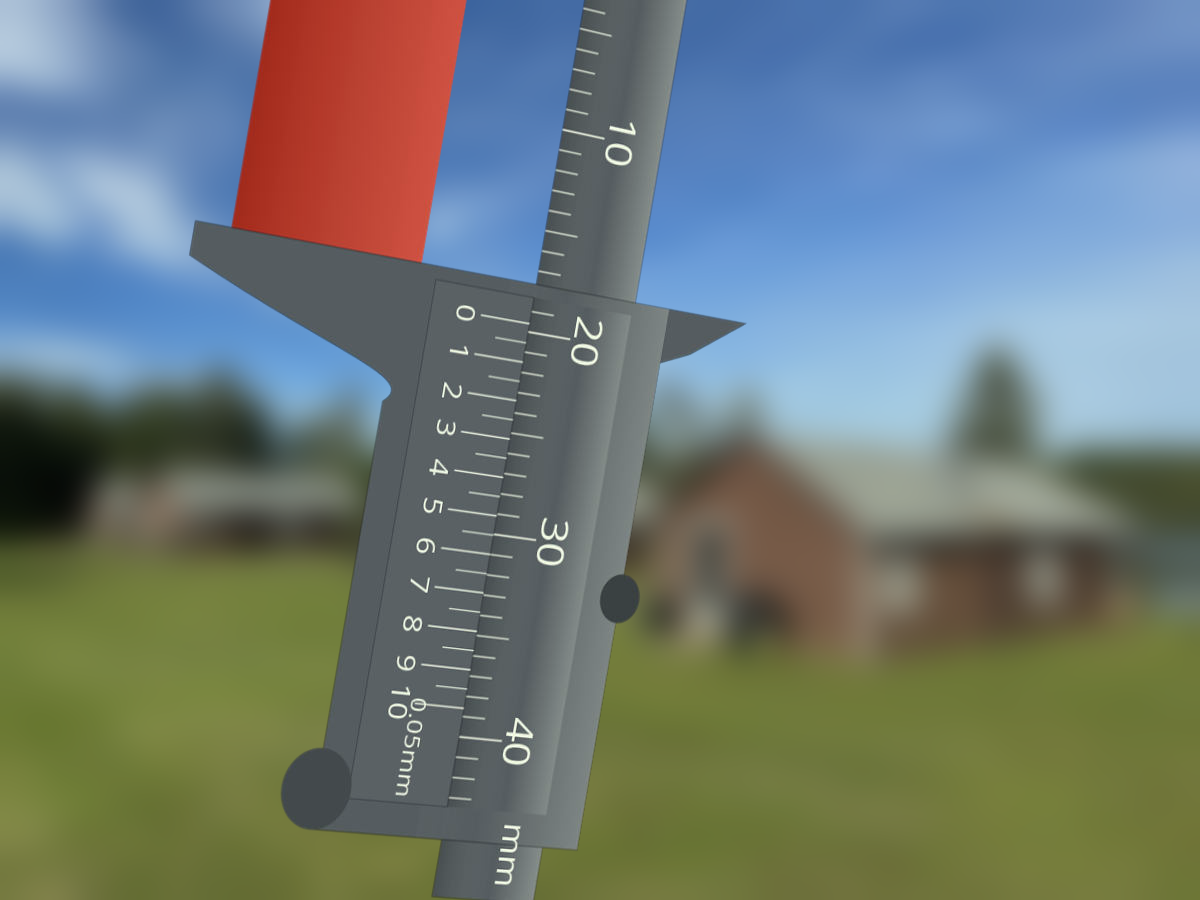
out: 19.6 mm
